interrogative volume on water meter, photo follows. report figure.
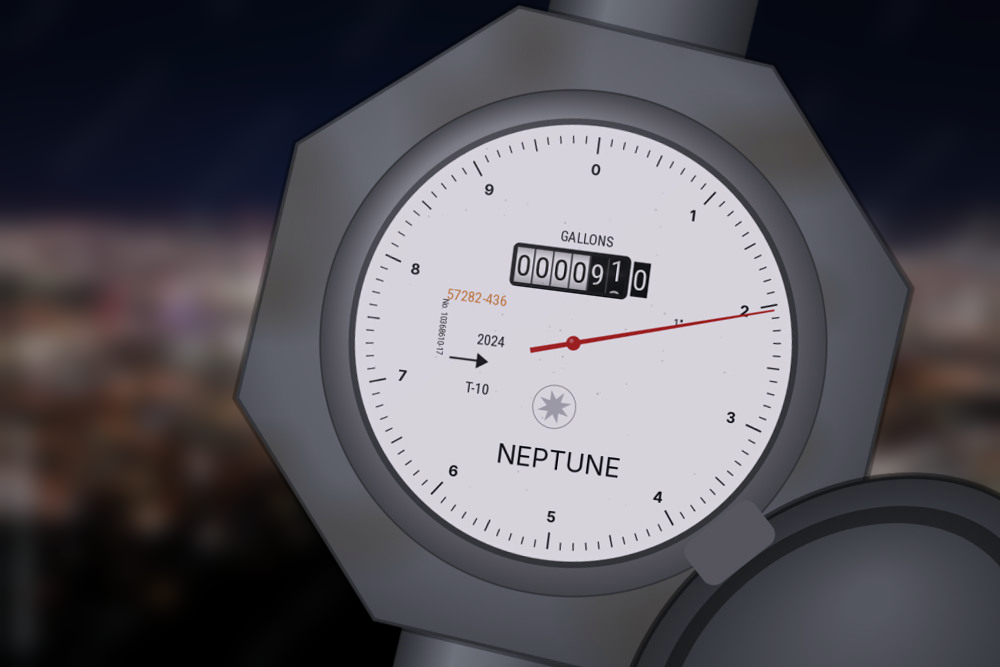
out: 912.0 gal
